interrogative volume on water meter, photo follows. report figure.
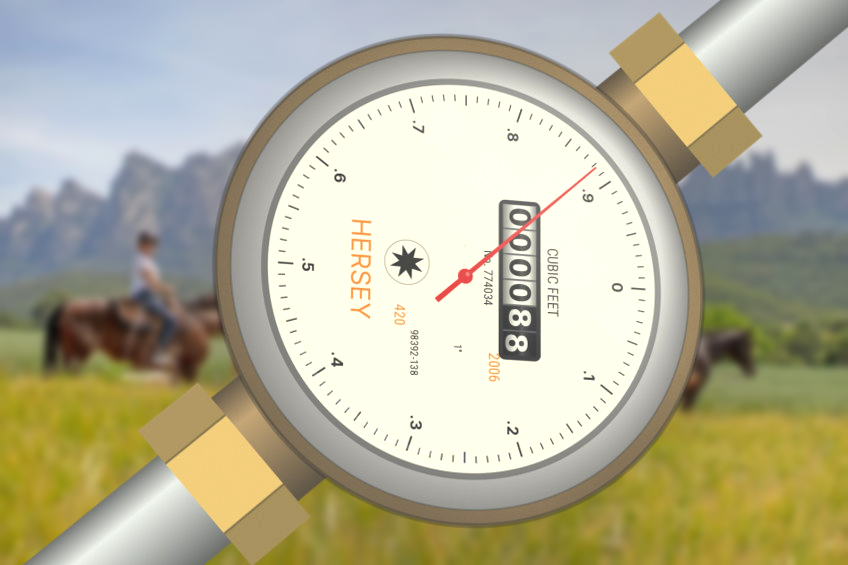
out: 87.88 ft³
